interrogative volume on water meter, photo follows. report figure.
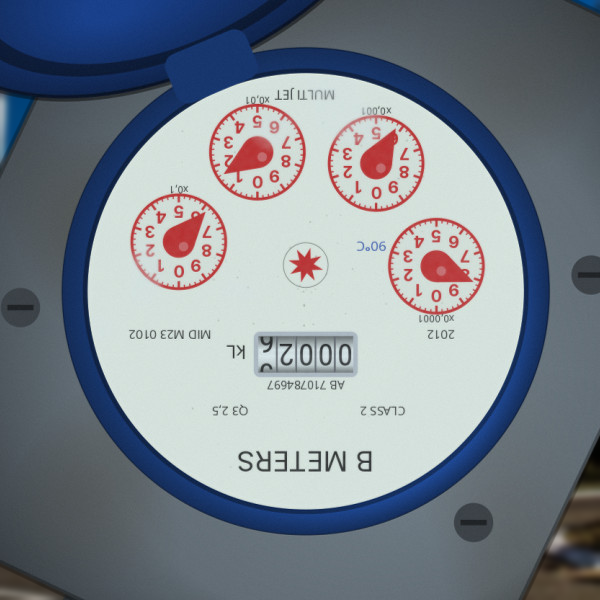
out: 25.6158 kL
